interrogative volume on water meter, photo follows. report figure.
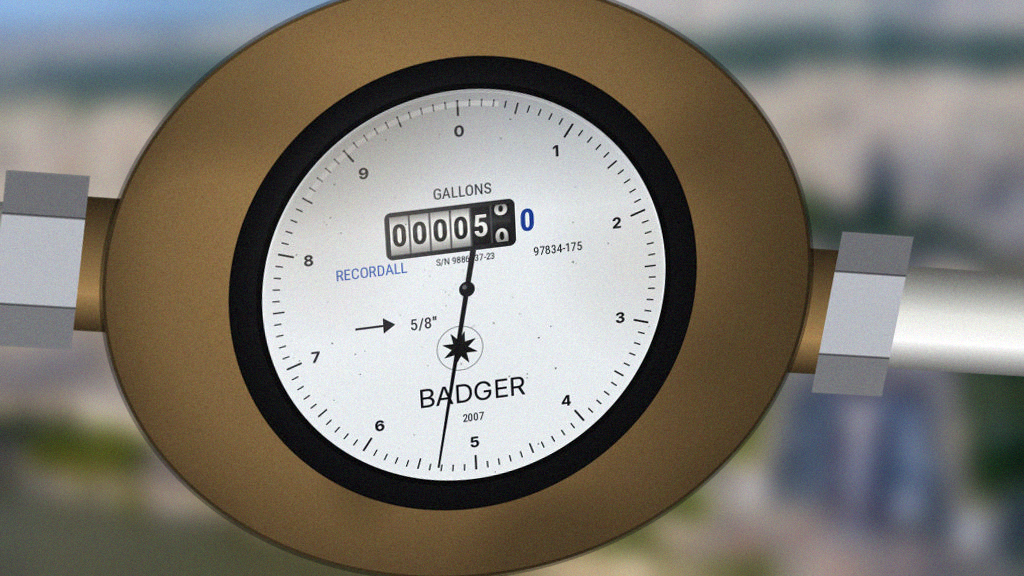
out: 585.3 gal
